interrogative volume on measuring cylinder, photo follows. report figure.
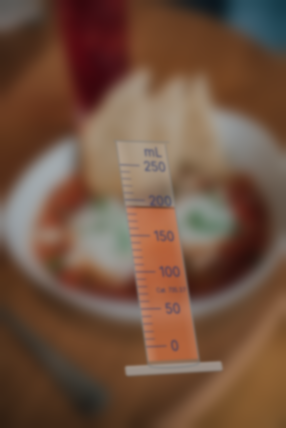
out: 190 mL
